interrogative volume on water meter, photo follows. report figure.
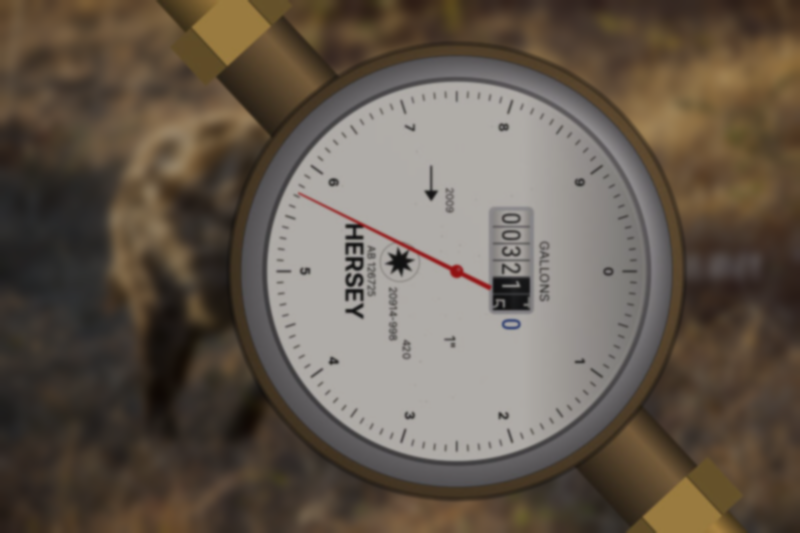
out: 32145.7 gal
